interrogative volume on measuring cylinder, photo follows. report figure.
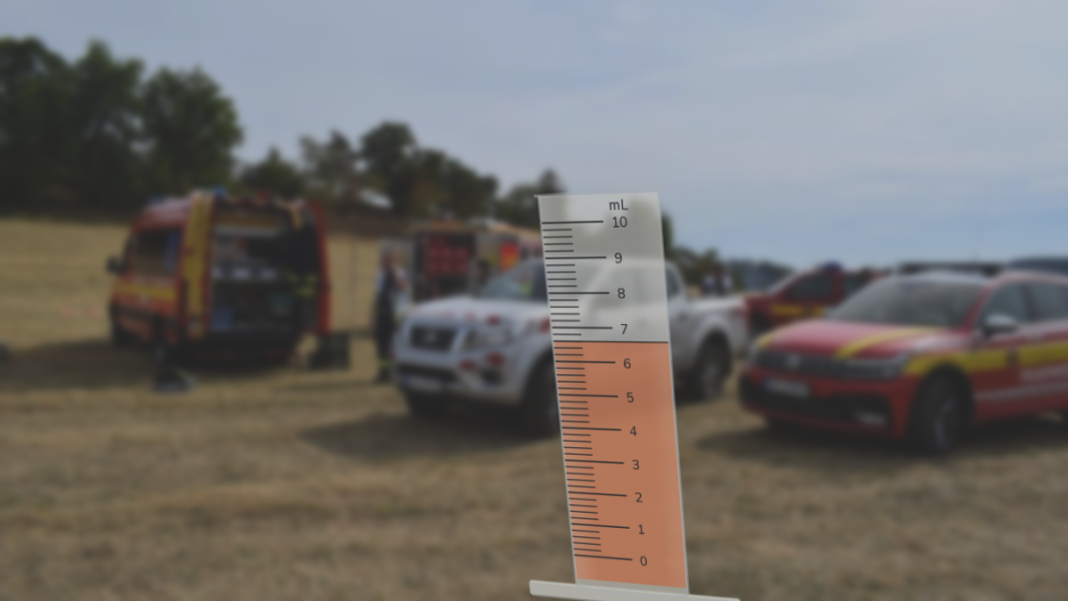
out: 6.6 mL
